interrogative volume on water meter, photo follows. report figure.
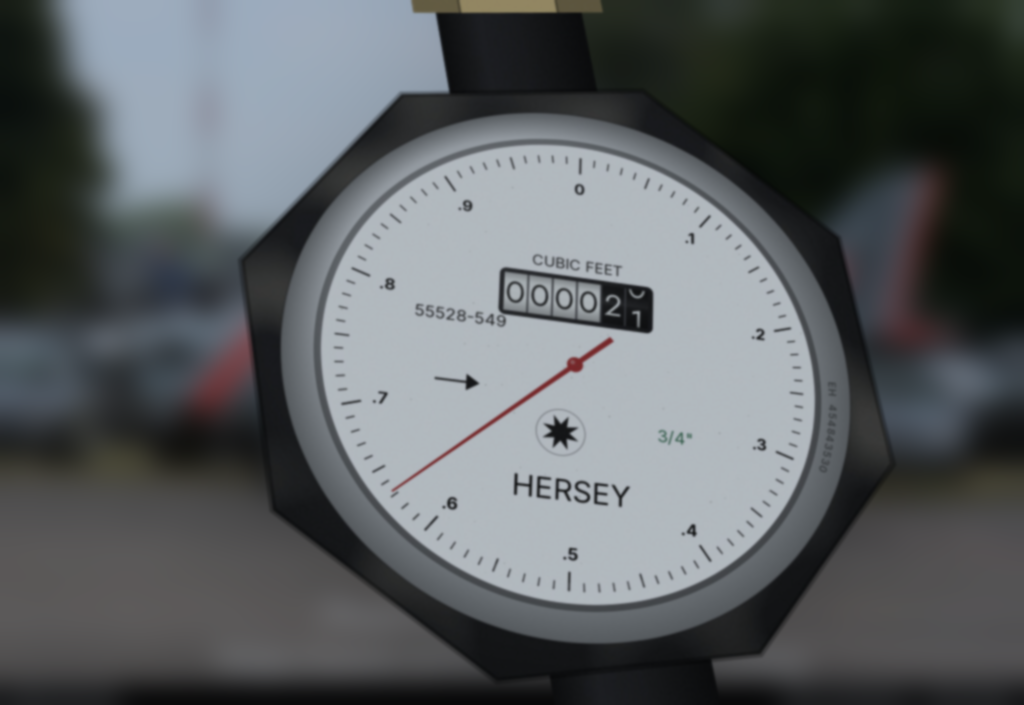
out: 20.63 ft³
